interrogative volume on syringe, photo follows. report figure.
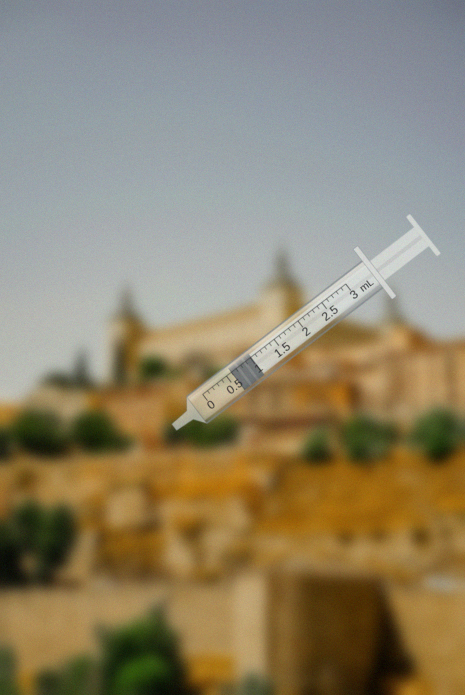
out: 0.6 mL
